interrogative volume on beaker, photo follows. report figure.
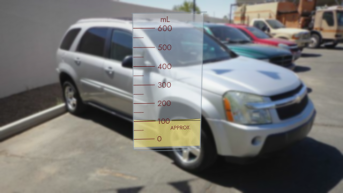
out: 100 mL
